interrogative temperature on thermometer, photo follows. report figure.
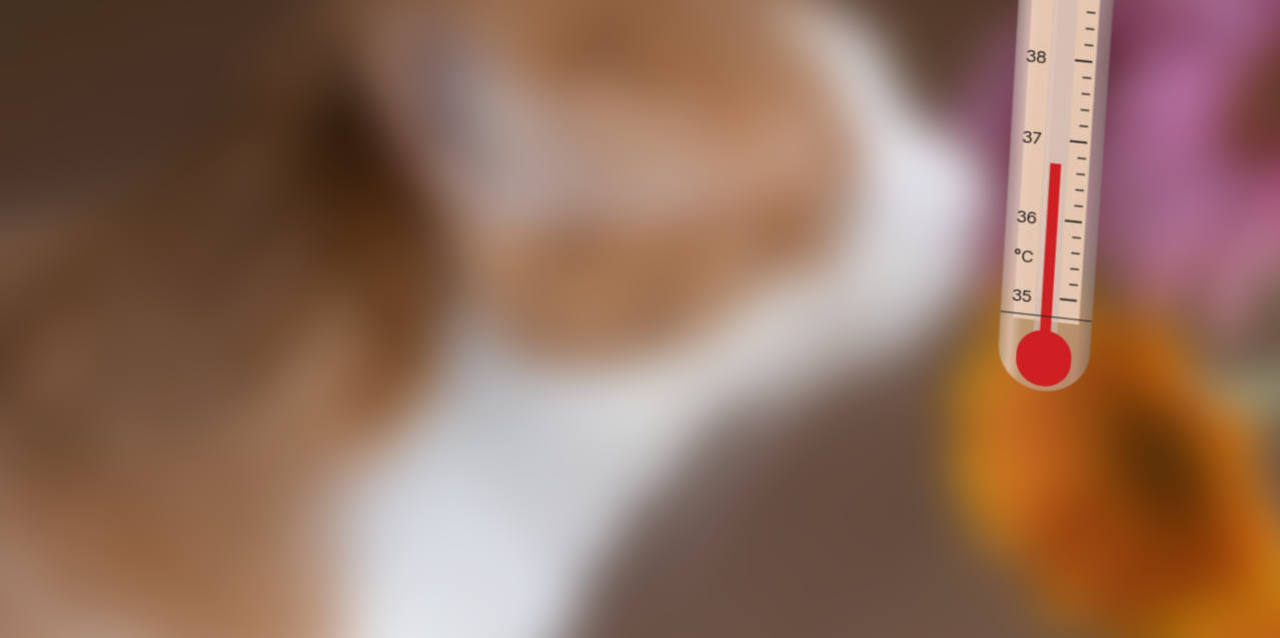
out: 36.7 °C
